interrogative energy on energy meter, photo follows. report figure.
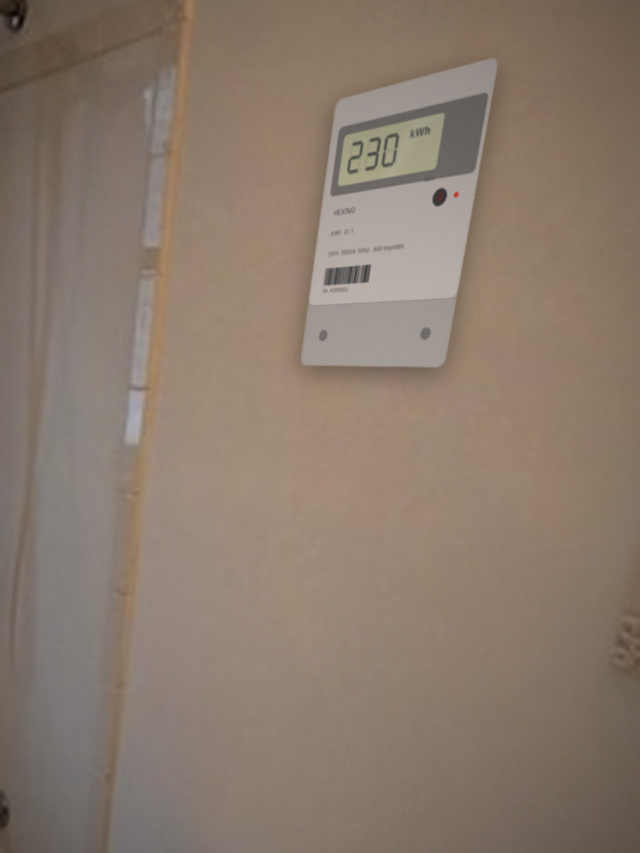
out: 230 kWh
